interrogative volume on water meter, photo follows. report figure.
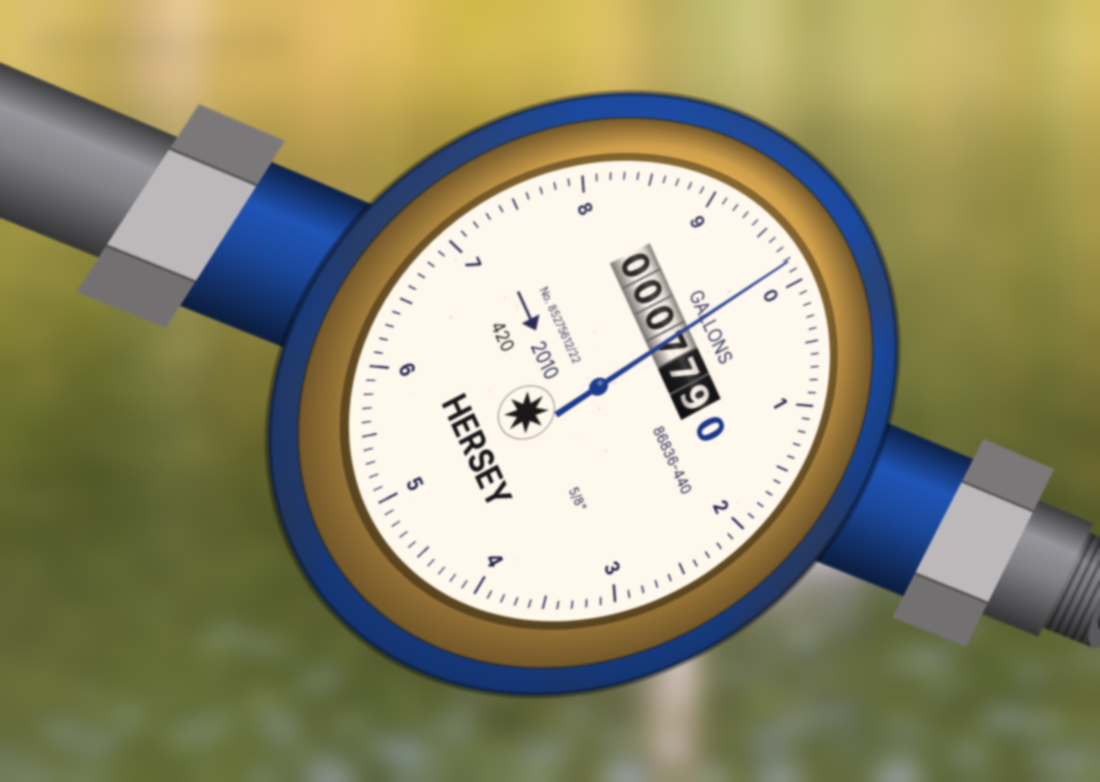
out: 7789.8 gal
